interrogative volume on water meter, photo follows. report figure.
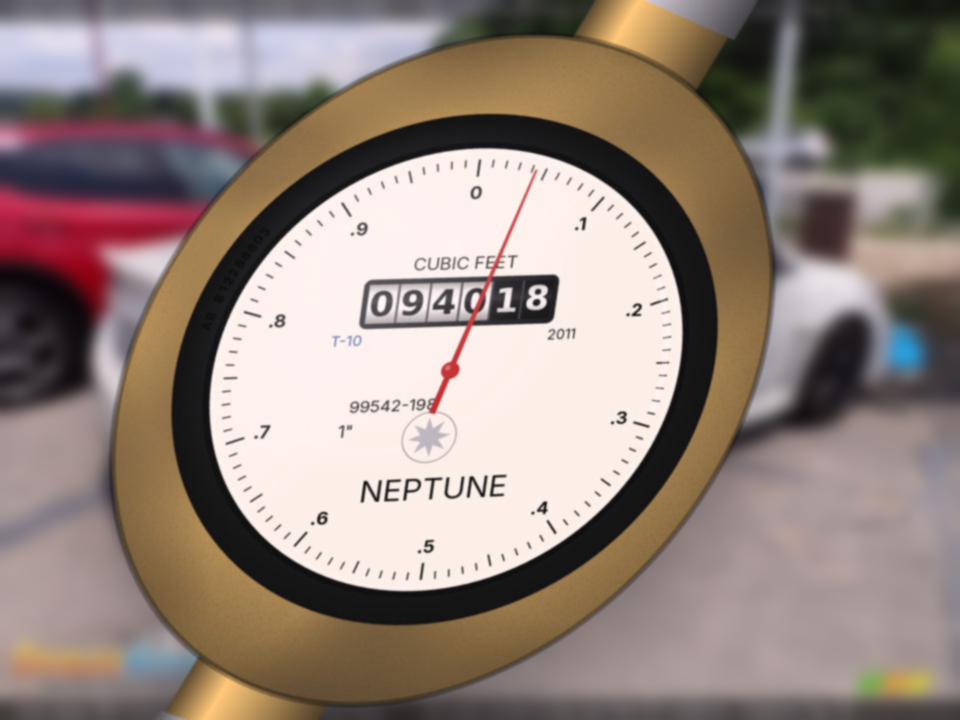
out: 94018.04 ft³
